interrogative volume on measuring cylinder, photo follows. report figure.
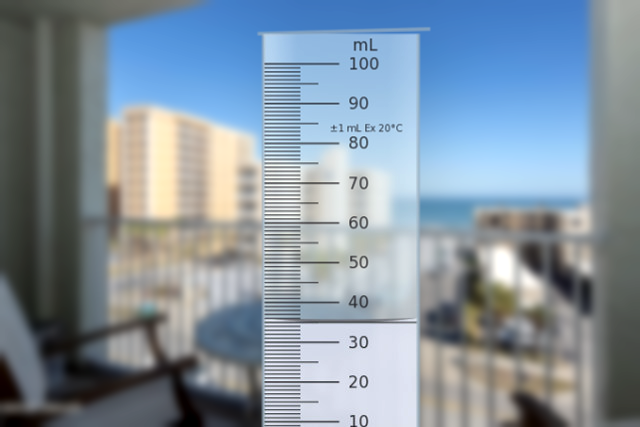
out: 35 mL
